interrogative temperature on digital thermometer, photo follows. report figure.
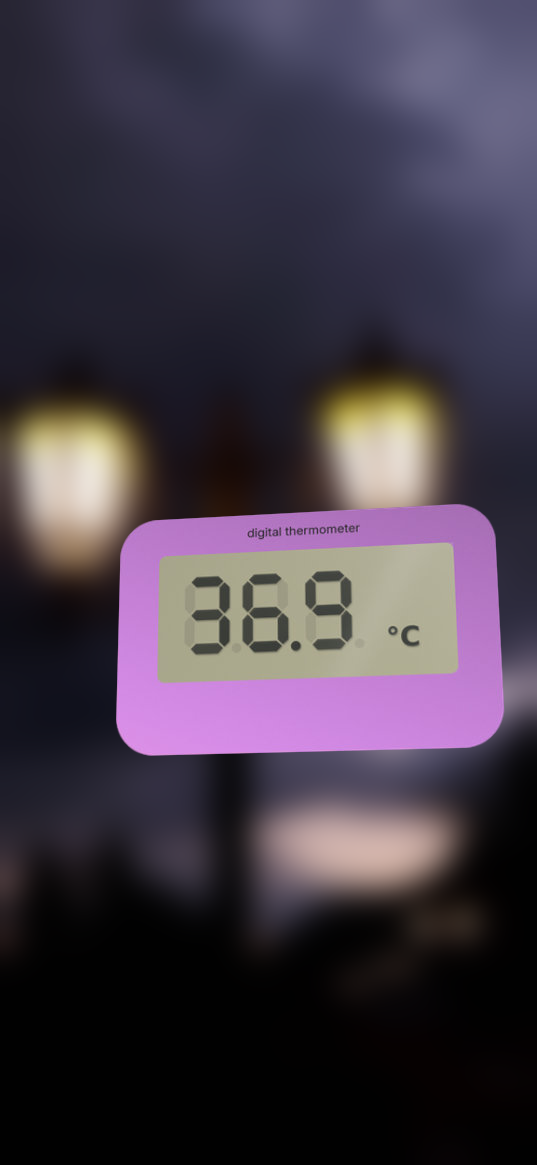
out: 36.9 °C
